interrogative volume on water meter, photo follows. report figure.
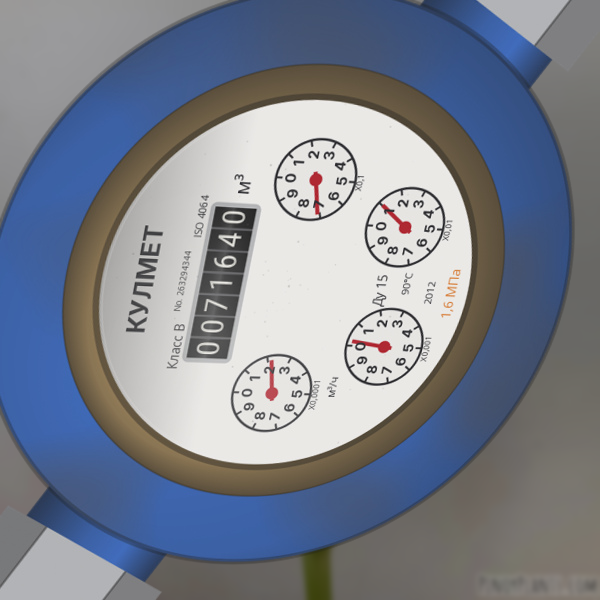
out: 71640.7102 m³
